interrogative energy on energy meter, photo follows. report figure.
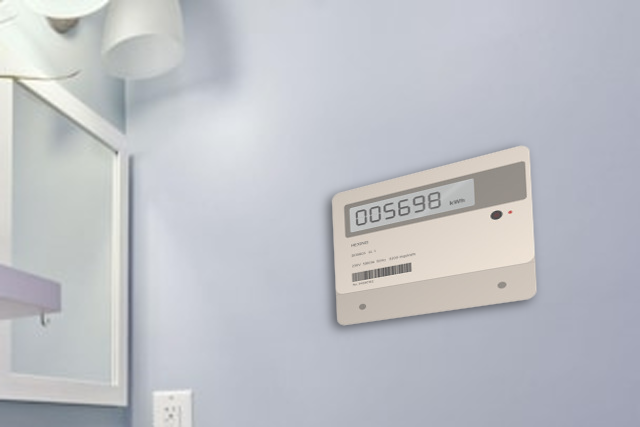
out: 5698 kWh
